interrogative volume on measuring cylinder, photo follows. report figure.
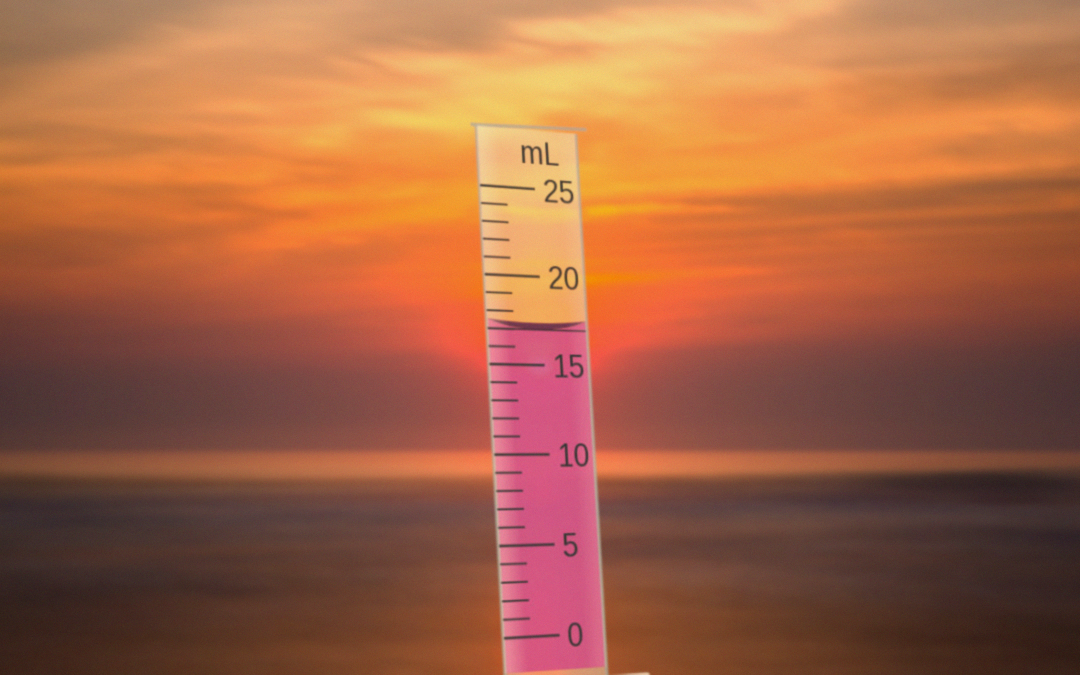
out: 17 mL
